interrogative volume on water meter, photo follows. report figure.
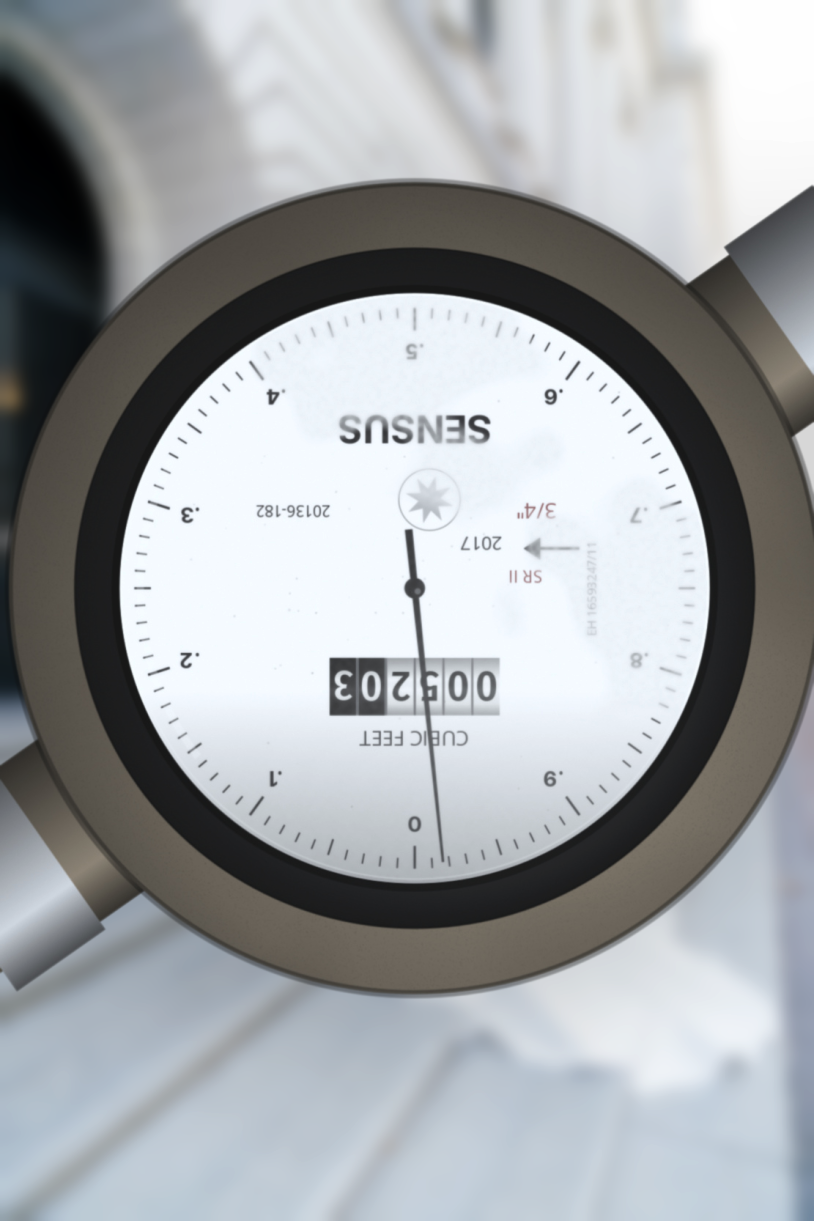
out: 5202.98 ft³
